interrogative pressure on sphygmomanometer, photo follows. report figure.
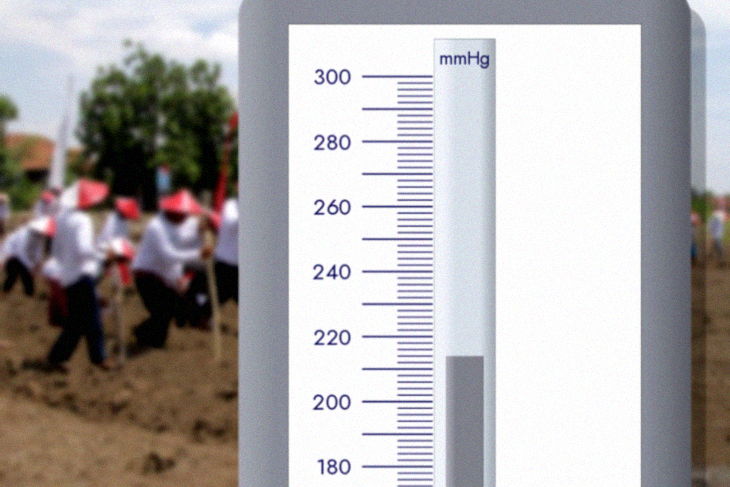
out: 214 mmHg
